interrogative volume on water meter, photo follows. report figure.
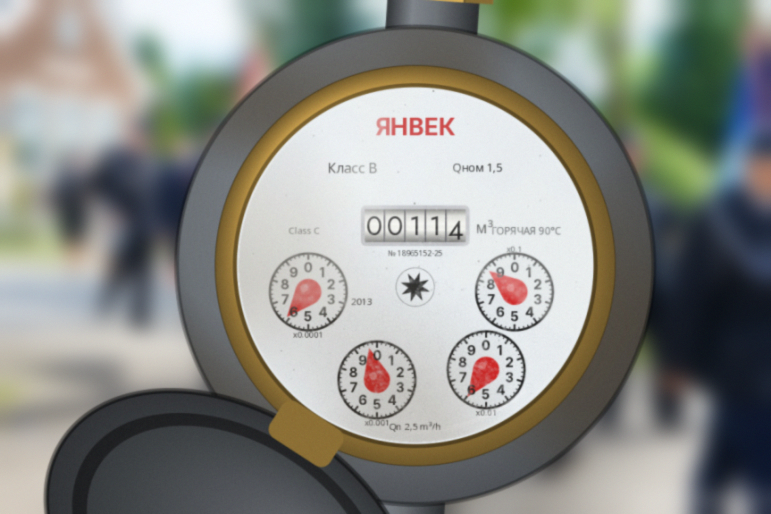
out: 113.8596 m³
